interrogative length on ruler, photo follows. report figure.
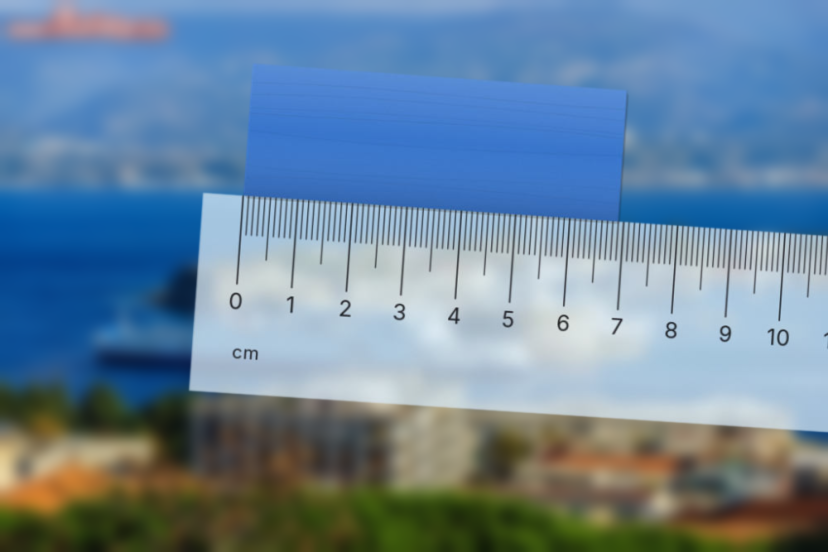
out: 6.9 cm
